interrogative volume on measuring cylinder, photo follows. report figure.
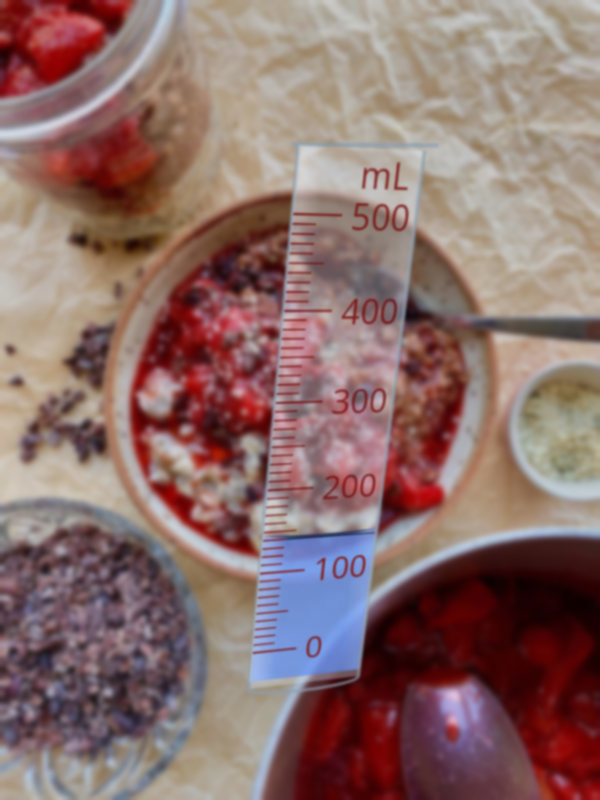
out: 140 mL
